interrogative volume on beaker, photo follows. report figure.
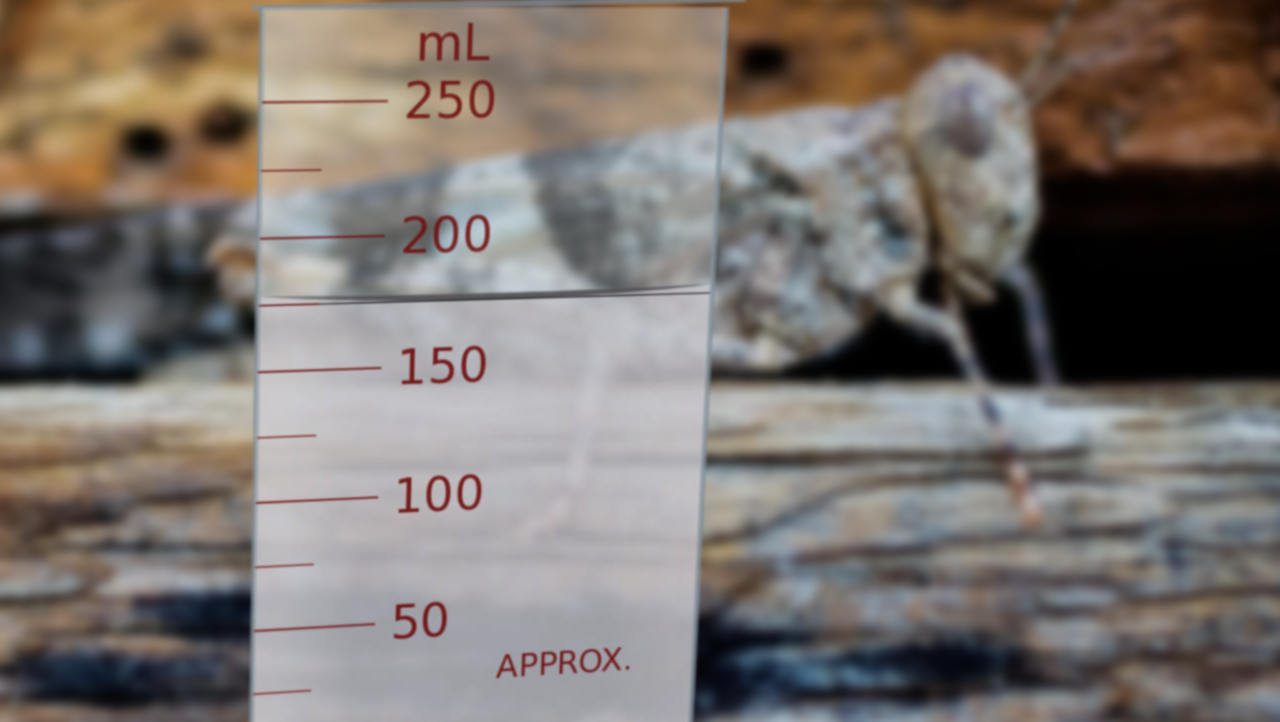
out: 175 mL
